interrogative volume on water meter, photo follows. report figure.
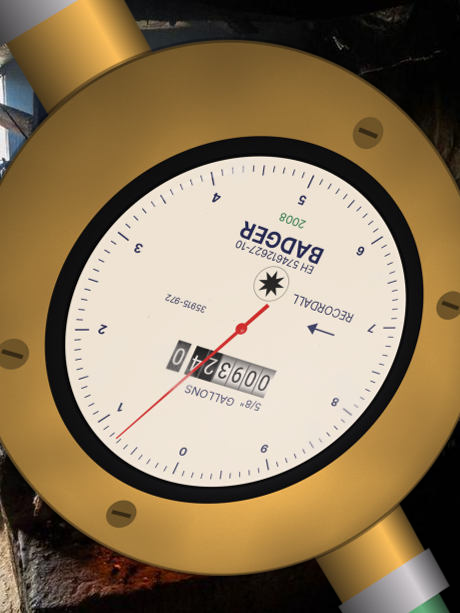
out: 93240.7 gal
